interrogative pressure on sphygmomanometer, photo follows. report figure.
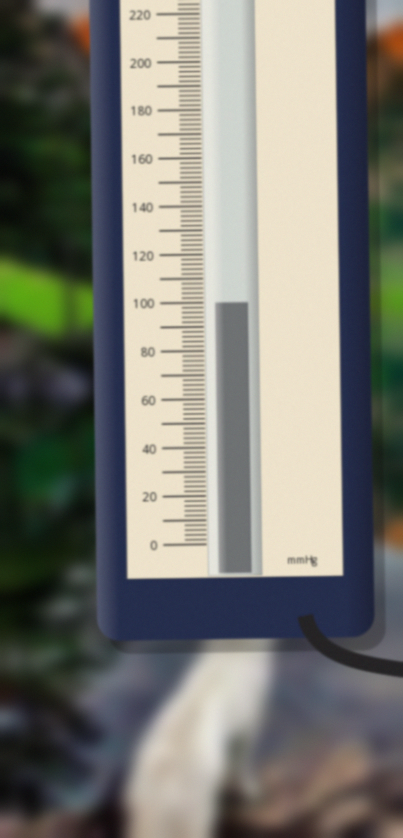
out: 100 mmHg
